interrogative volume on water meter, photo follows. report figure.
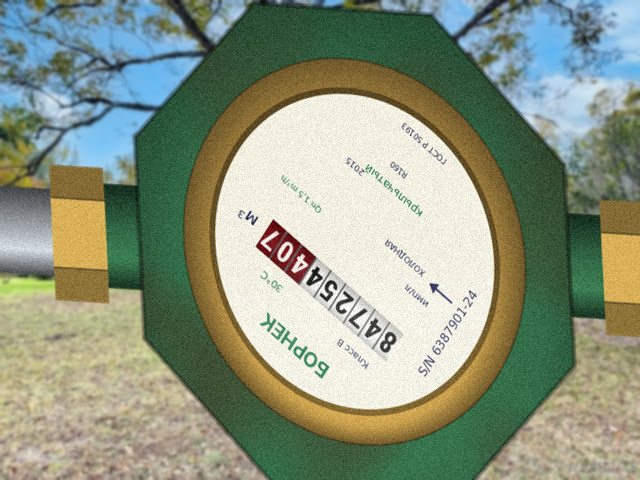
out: 847254.407 m³
